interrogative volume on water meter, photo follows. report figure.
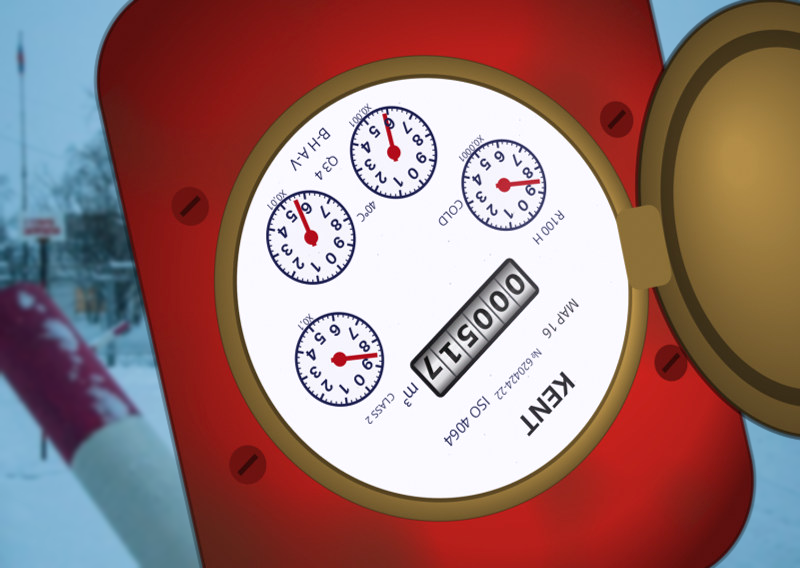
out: 516.8558 m³
